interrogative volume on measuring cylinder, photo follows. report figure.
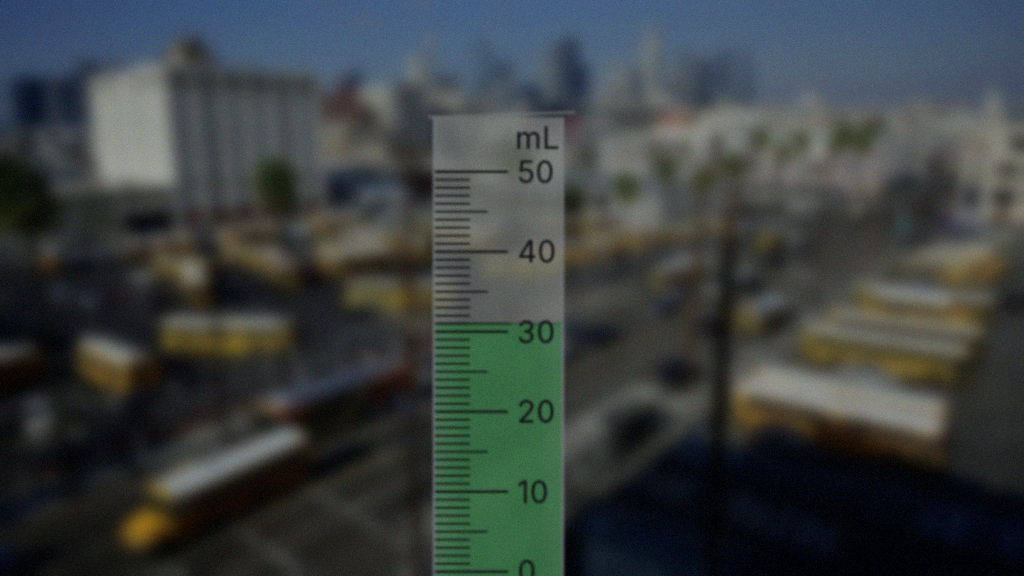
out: 31 mL
